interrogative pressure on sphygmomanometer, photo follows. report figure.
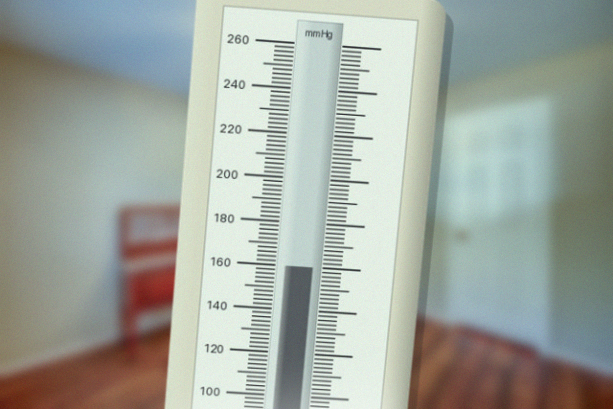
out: 160 mmHg
